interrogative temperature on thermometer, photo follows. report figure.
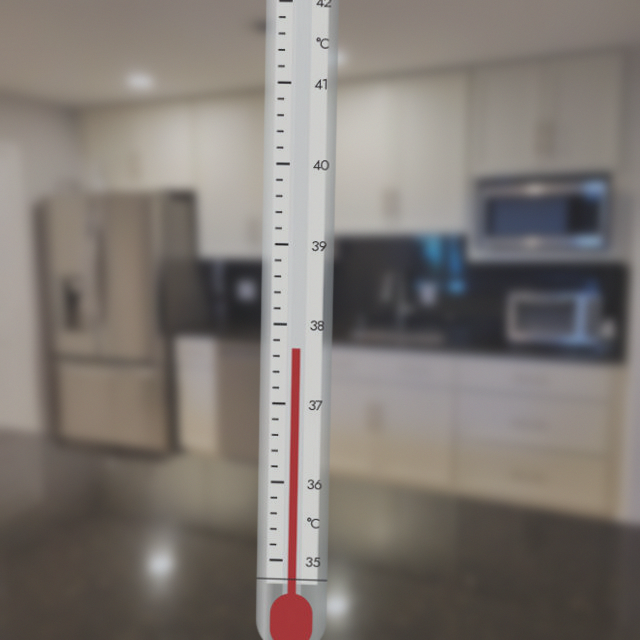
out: 37.7 °C
